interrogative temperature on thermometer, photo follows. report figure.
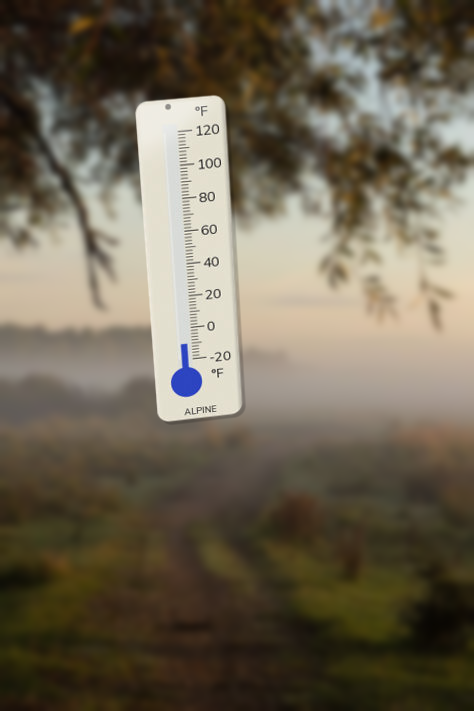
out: -10 °F
